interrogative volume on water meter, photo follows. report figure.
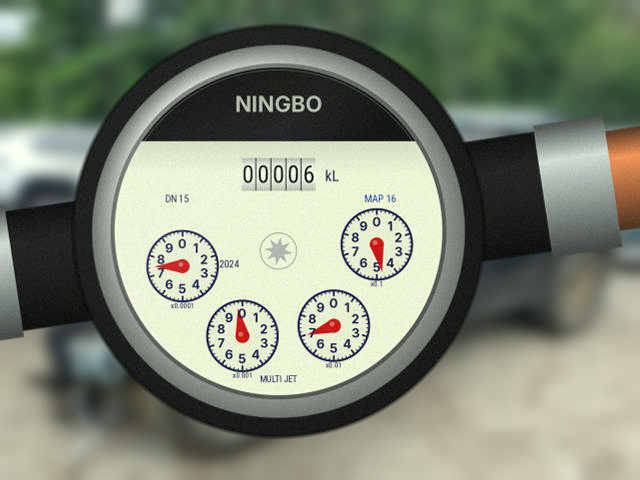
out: 6.4697 kL
